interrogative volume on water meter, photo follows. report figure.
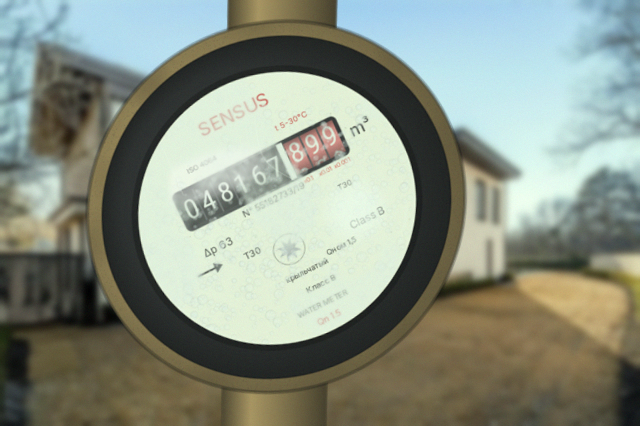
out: 48167.899 m³
